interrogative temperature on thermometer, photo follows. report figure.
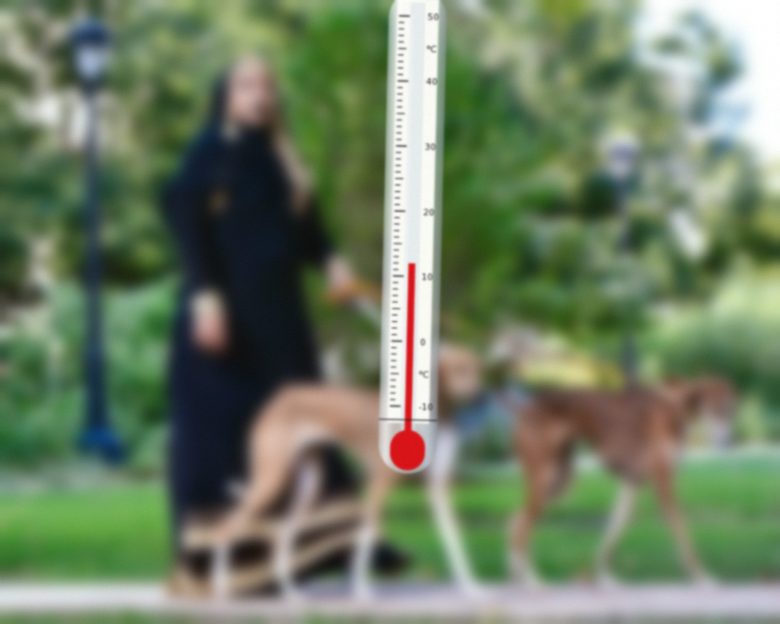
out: 12 °C
